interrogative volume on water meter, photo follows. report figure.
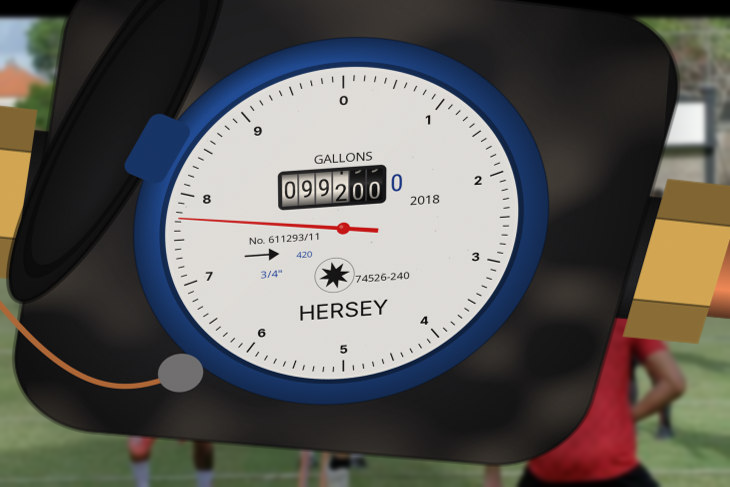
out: 991997.7 gal
